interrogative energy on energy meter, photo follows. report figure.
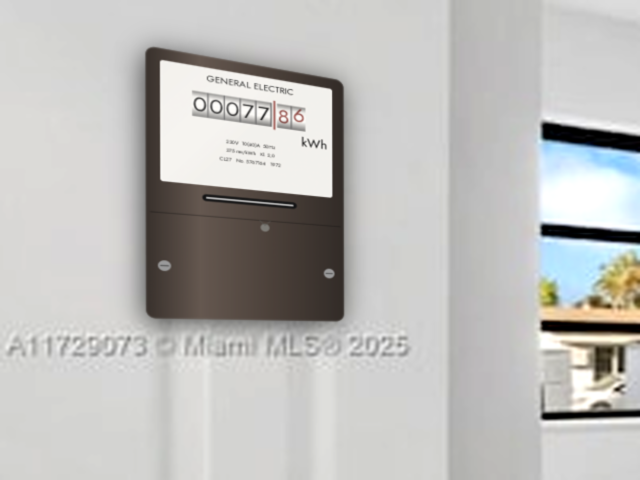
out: 77.86 kWh
